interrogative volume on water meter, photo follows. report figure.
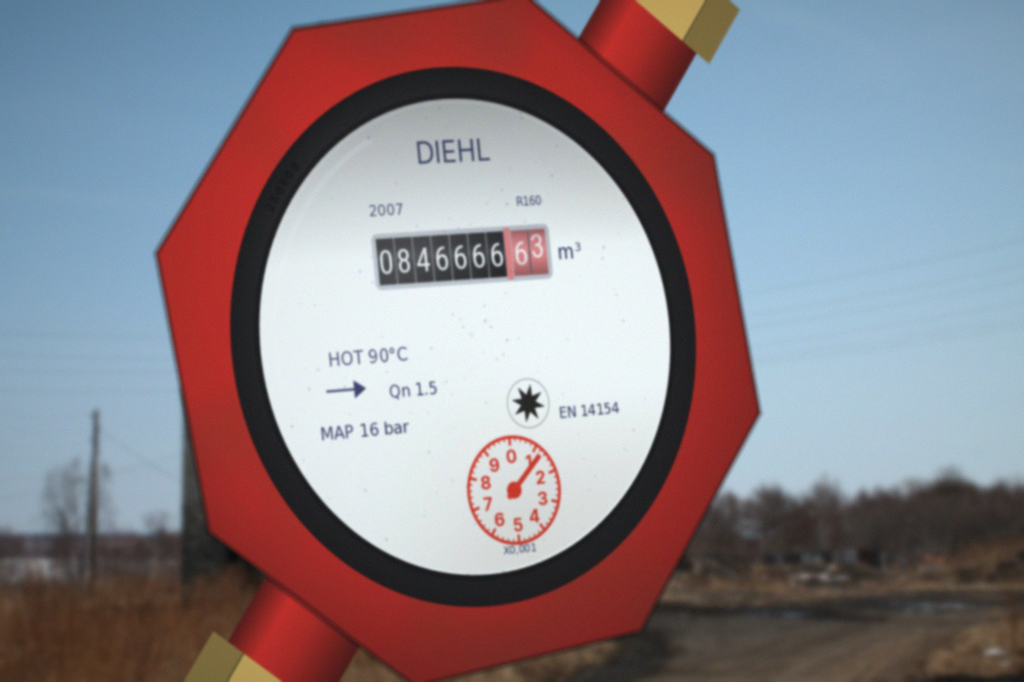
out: 846666.631 m³
